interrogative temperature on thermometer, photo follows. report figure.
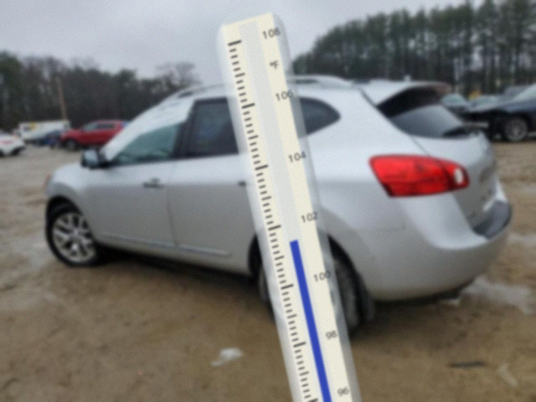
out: 101.4 °F
